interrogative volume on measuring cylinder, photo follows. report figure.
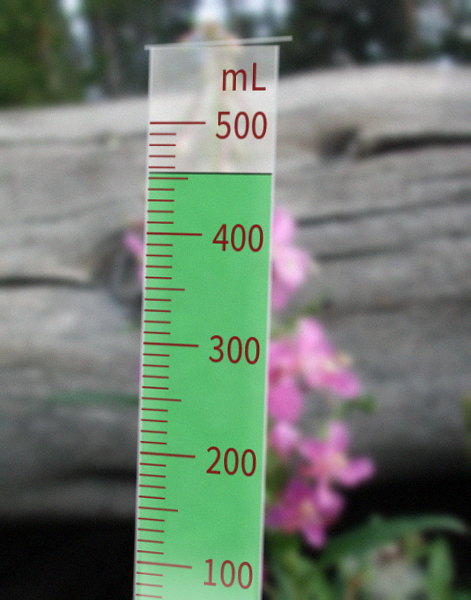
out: 455 mL
